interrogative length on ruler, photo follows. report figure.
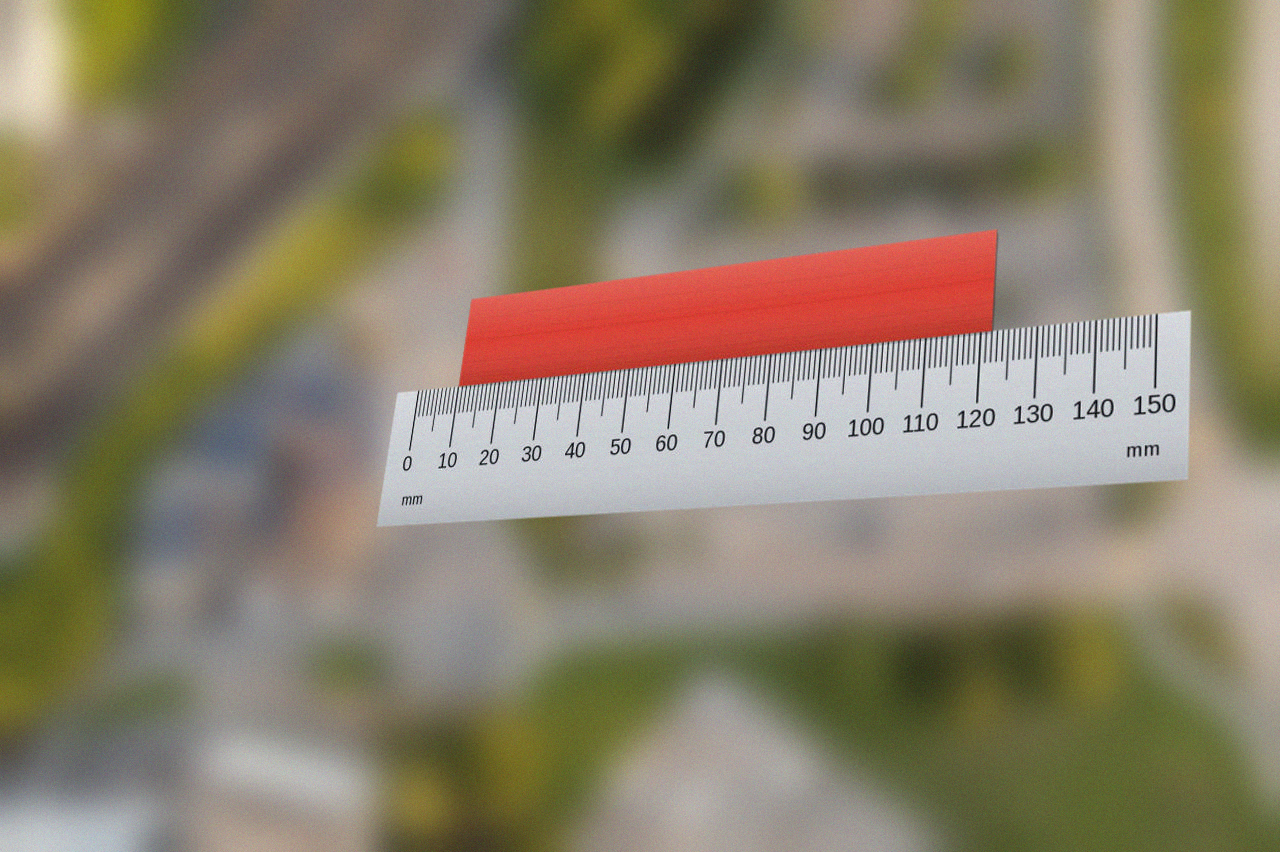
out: 112 mm
